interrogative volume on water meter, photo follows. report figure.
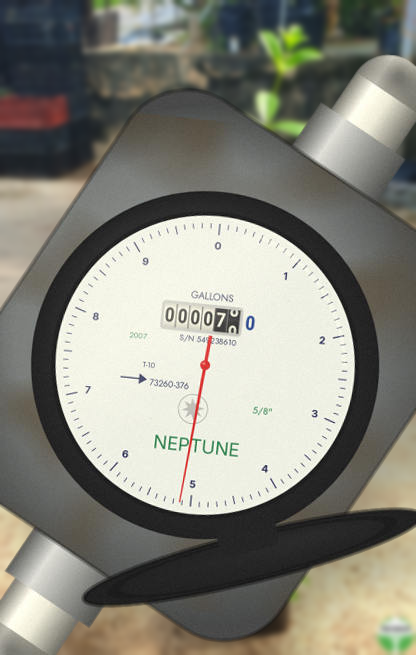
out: 785.1 gal
